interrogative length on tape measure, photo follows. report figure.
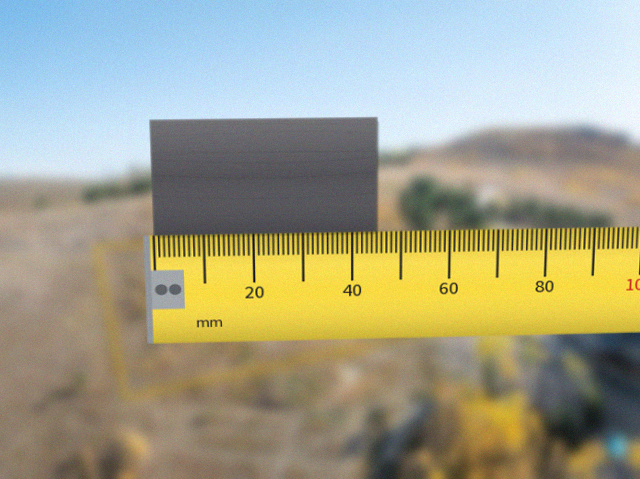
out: 45 mm
